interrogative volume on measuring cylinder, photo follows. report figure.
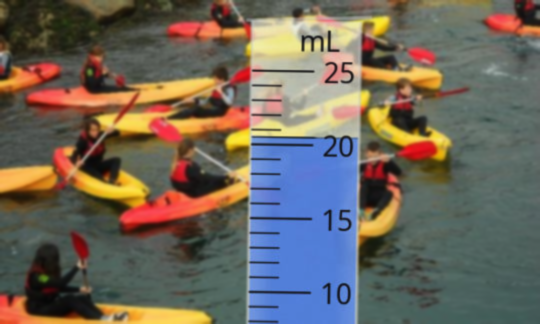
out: 20.5 mL
